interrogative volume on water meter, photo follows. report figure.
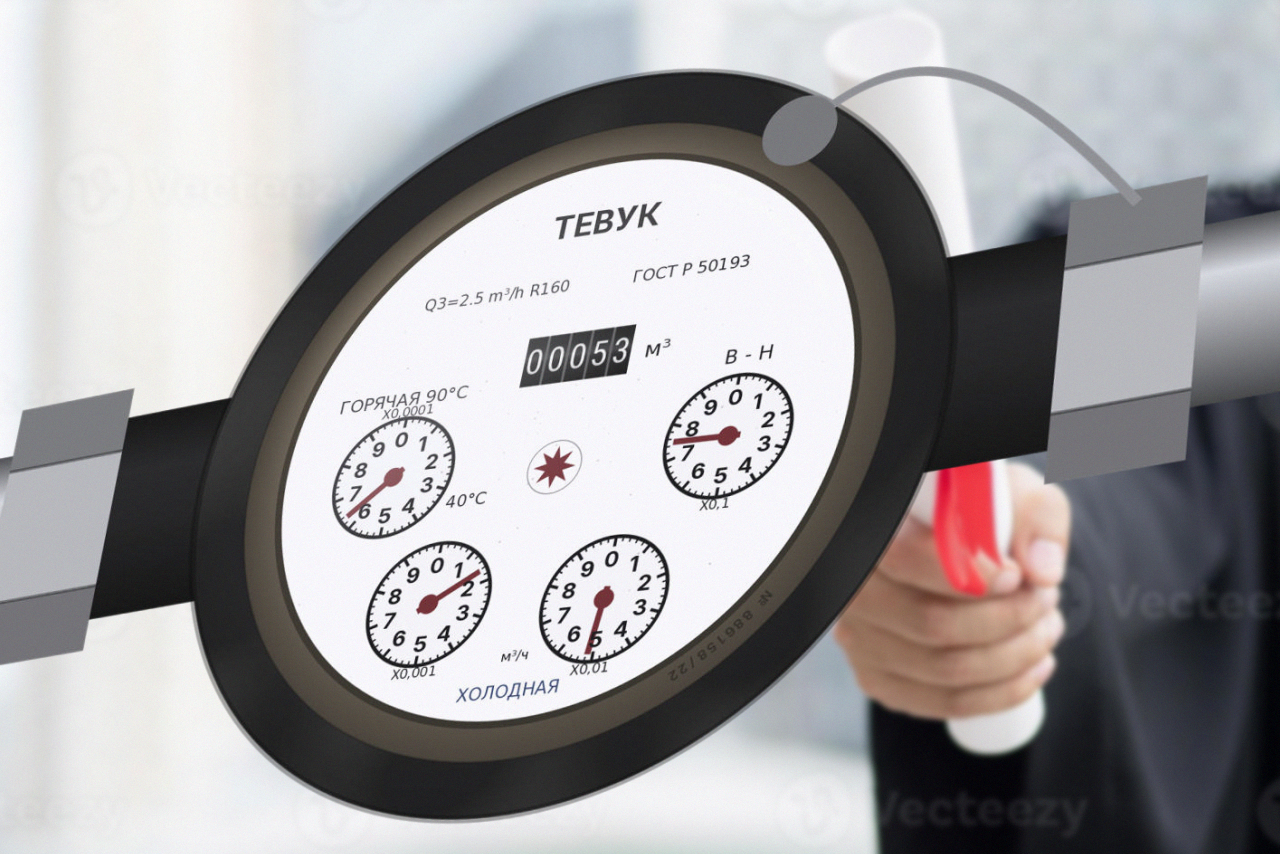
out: 53.7516 m³
